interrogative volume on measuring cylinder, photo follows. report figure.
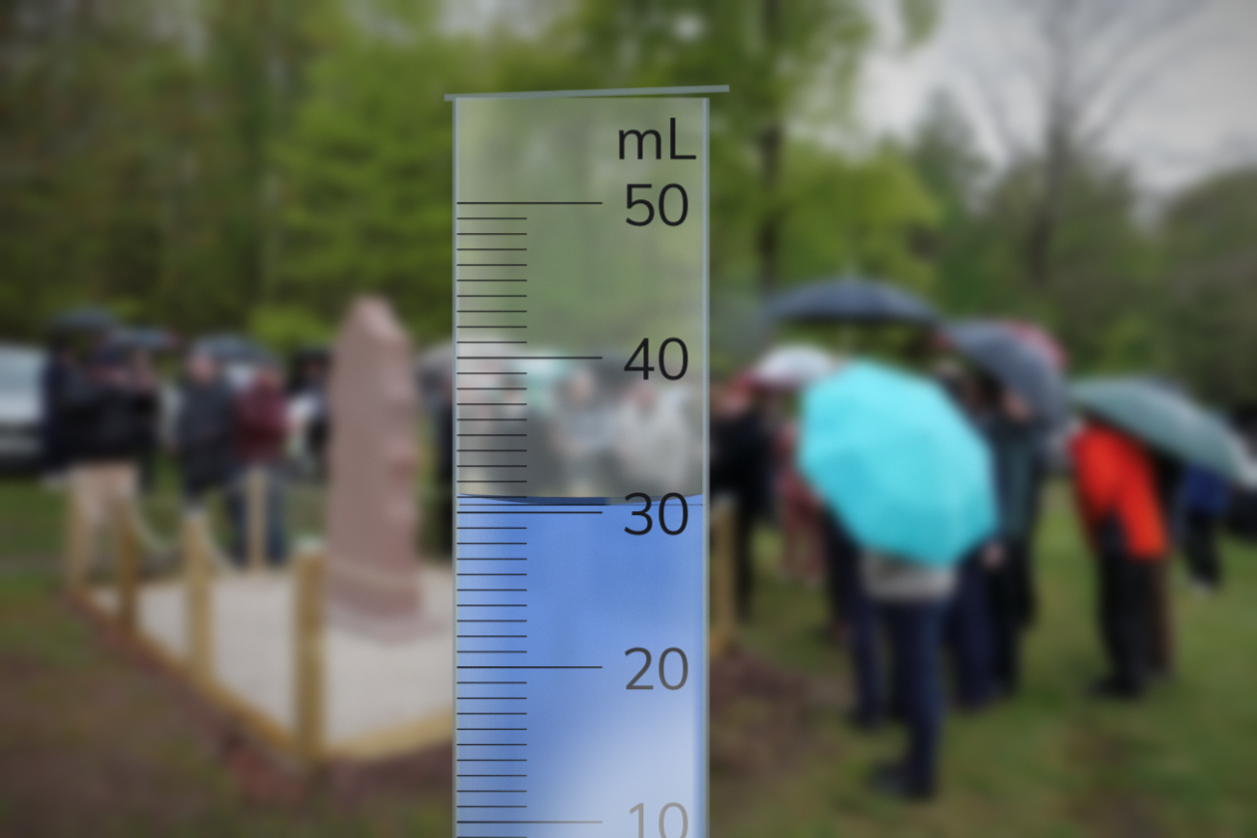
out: 30.5 mL
